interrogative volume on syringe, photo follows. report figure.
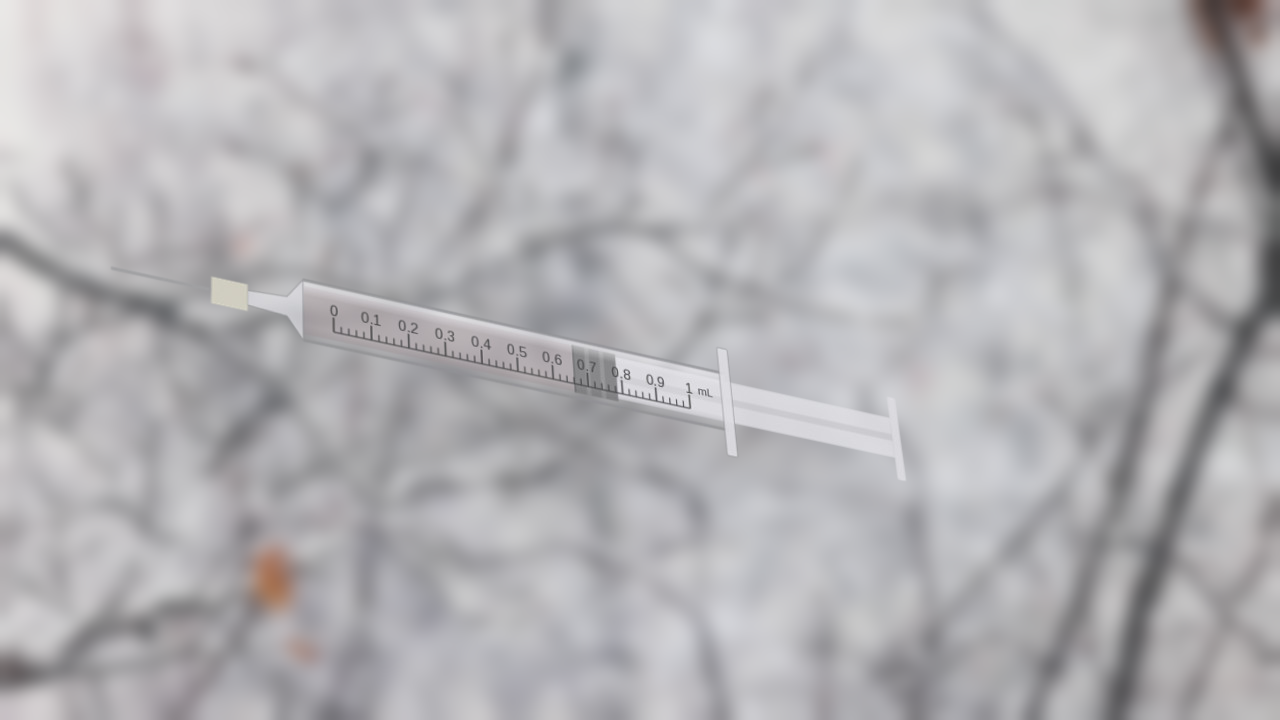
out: 0.66 mL
